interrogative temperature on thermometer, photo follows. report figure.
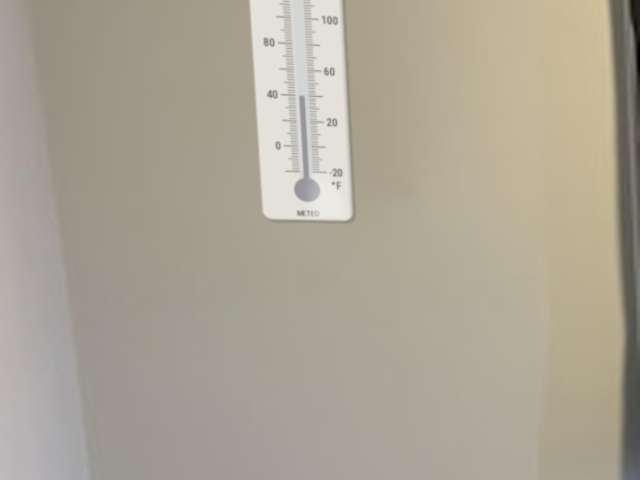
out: 40 °F
